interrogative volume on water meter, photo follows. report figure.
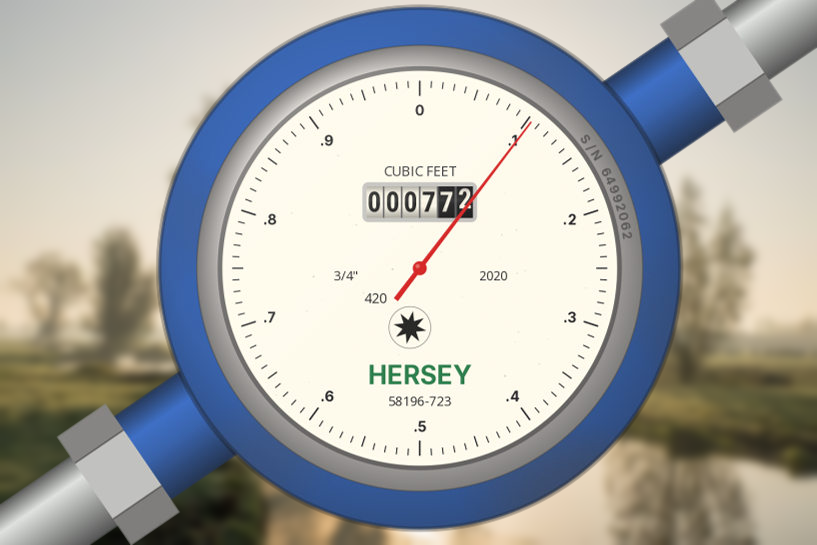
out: 772.10 ft³
